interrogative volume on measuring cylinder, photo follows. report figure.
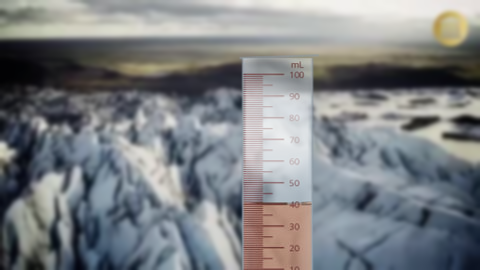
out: 40 mL
